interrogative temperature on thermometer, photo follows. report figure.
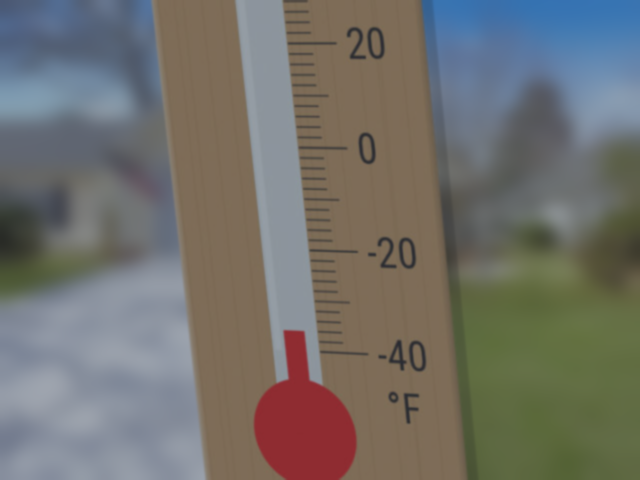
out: -36 °F
